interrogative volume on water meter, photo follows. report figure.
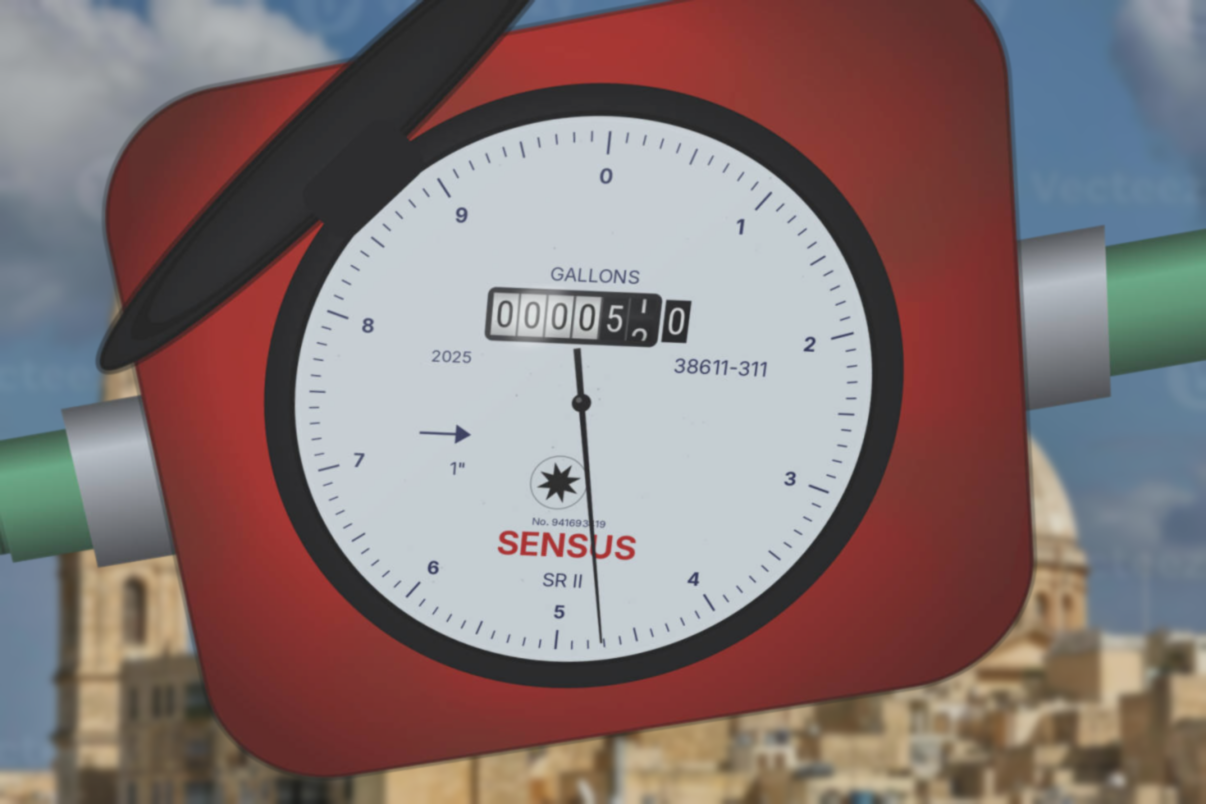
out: 514.7 gal
